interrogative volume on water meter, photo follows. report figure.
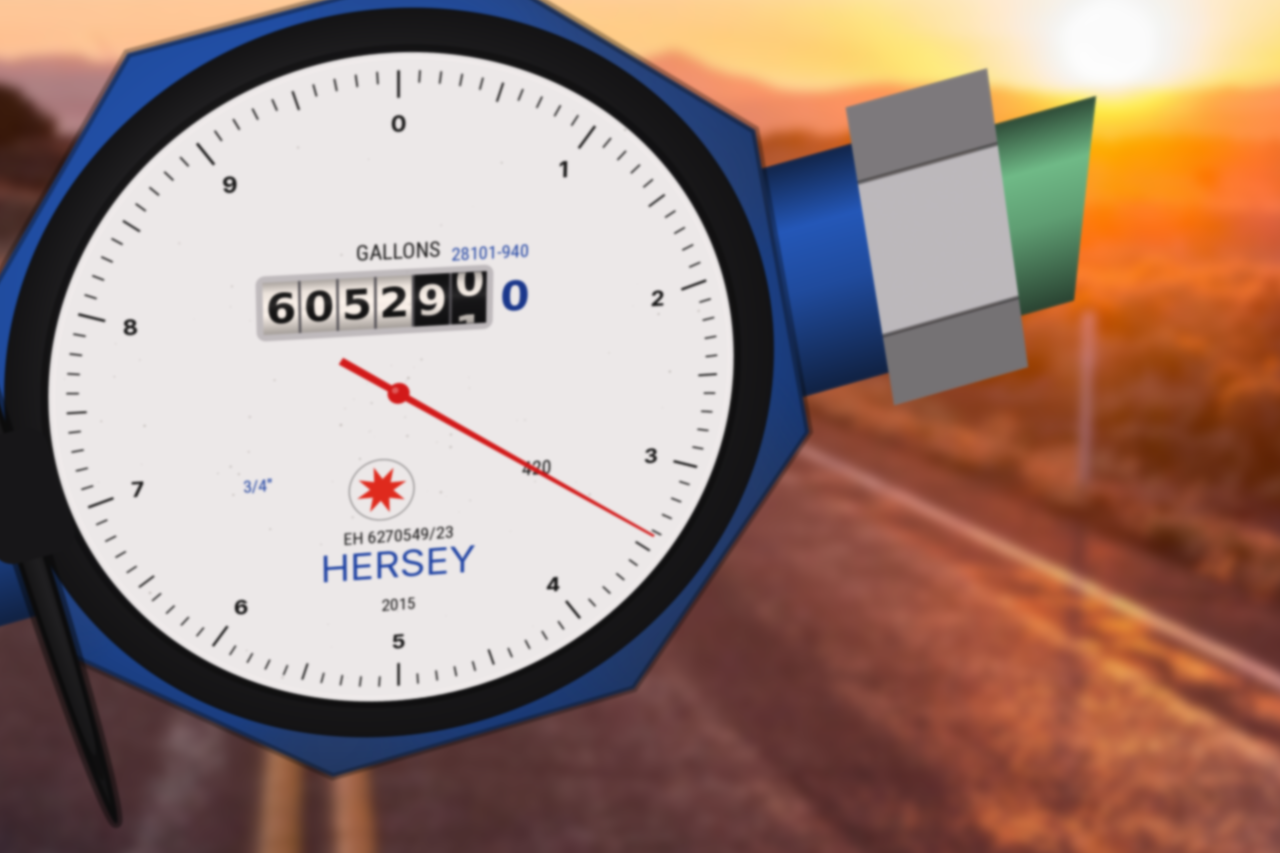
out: 6052903.4 gal
